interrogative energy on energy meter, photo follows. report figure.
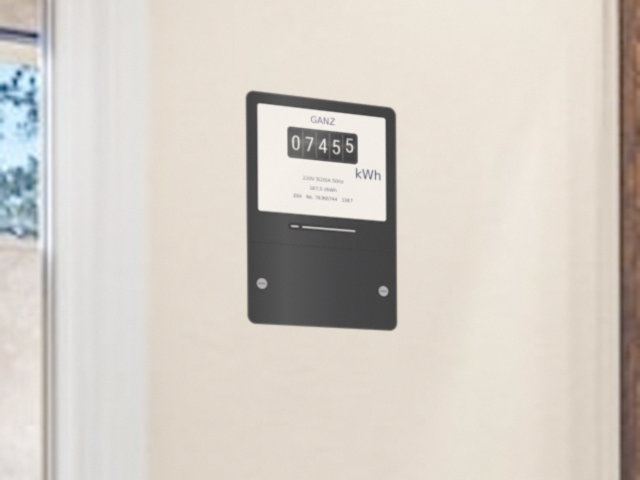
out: 7455 kWh
